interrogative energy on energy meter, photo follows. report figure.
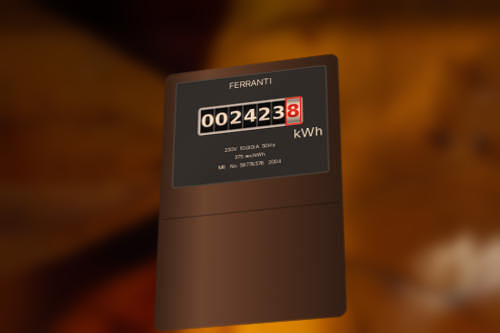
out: 2423.8 kWh
